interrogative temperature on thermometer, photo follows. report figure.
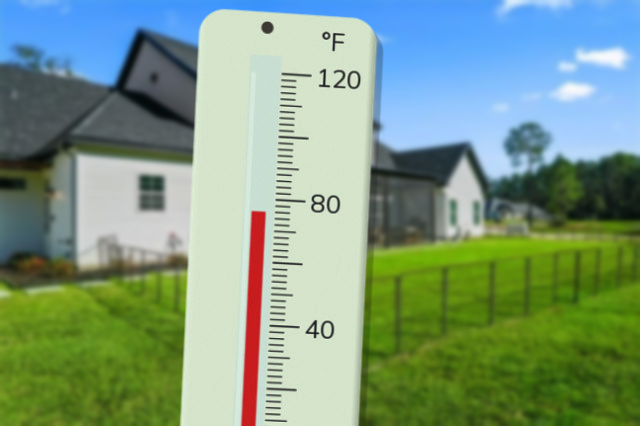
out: 76 °F
